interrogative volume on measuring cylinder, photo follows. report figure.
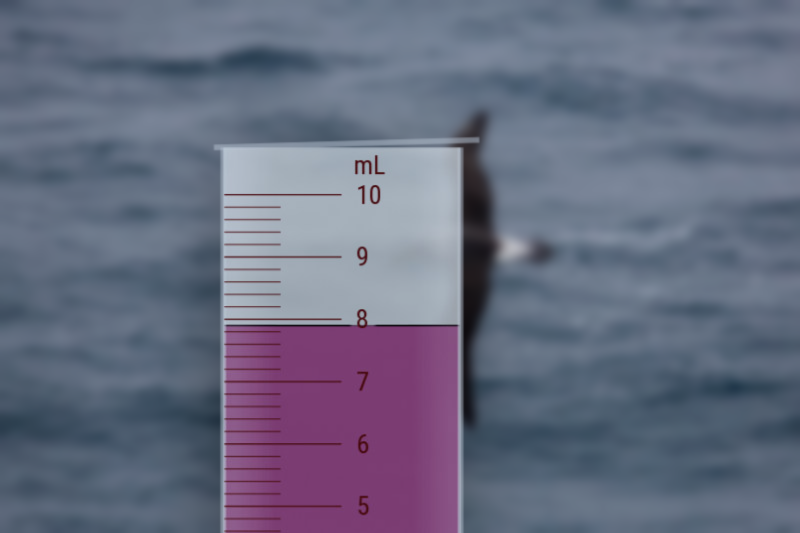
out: 7.9 mL
